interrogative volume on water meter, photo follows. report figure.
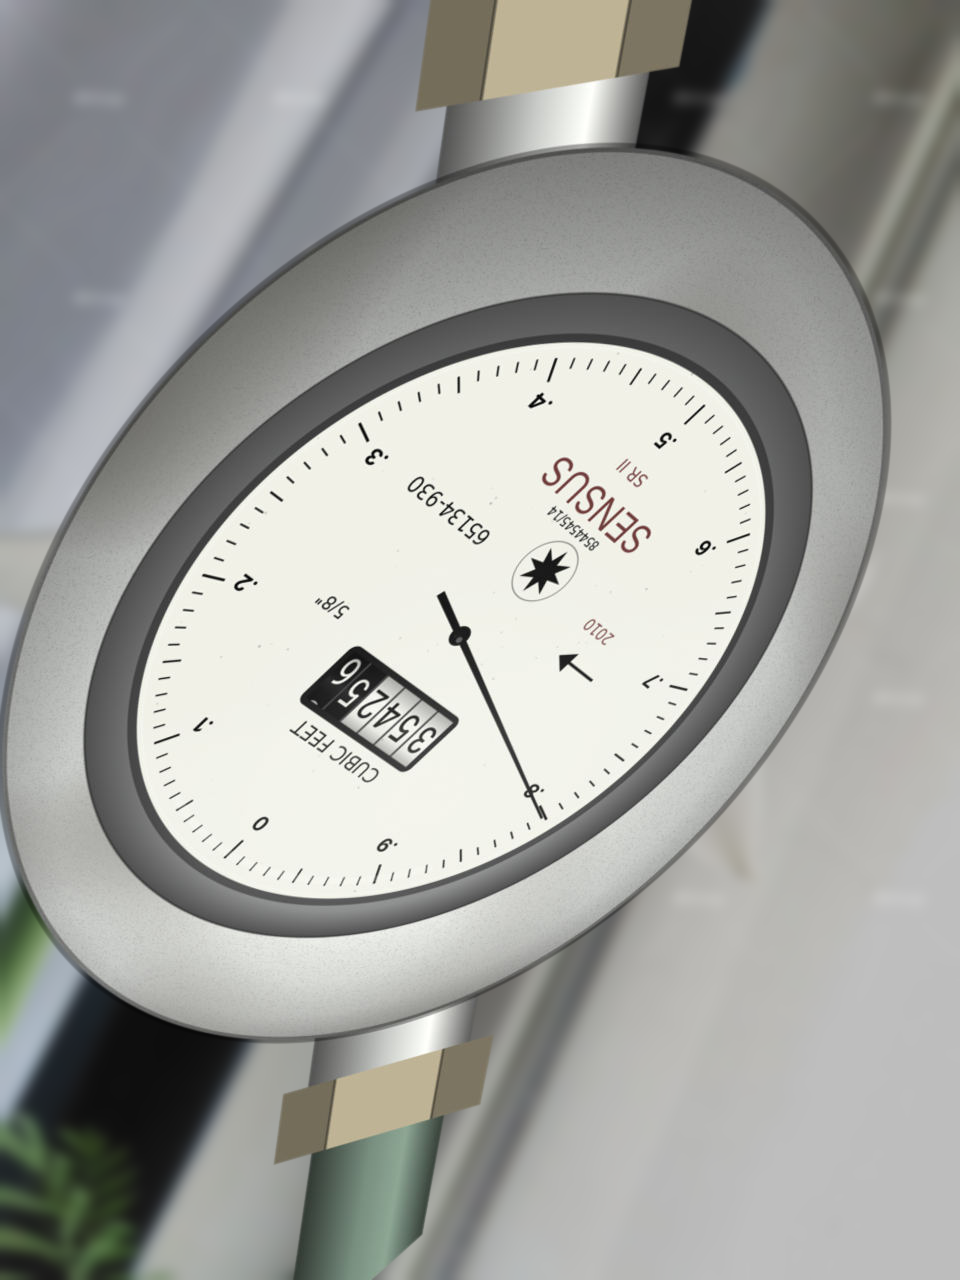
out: 354255.80 ft³
